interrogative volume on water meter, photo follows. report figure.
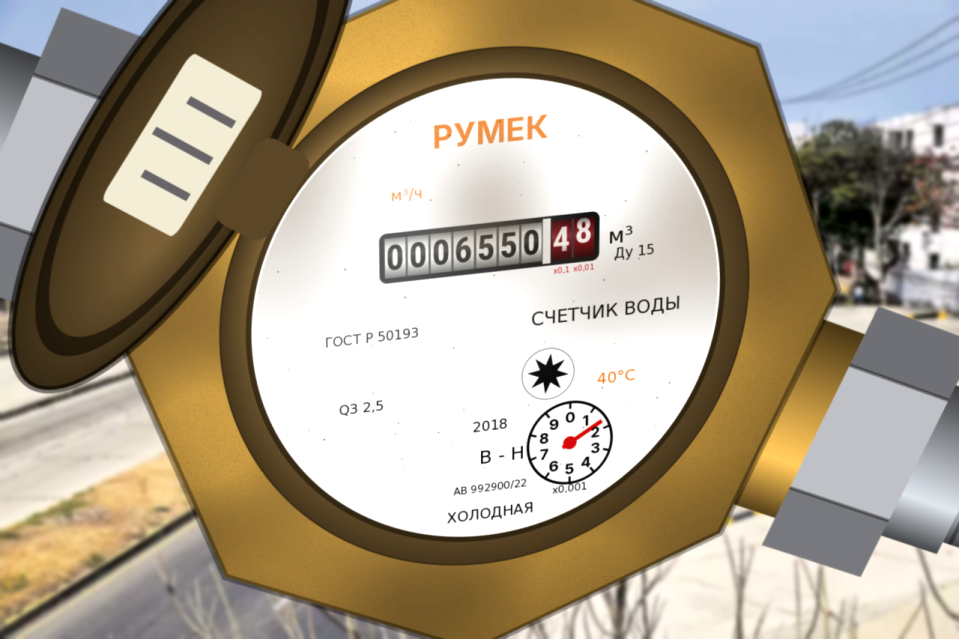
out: 6550.481 m³
